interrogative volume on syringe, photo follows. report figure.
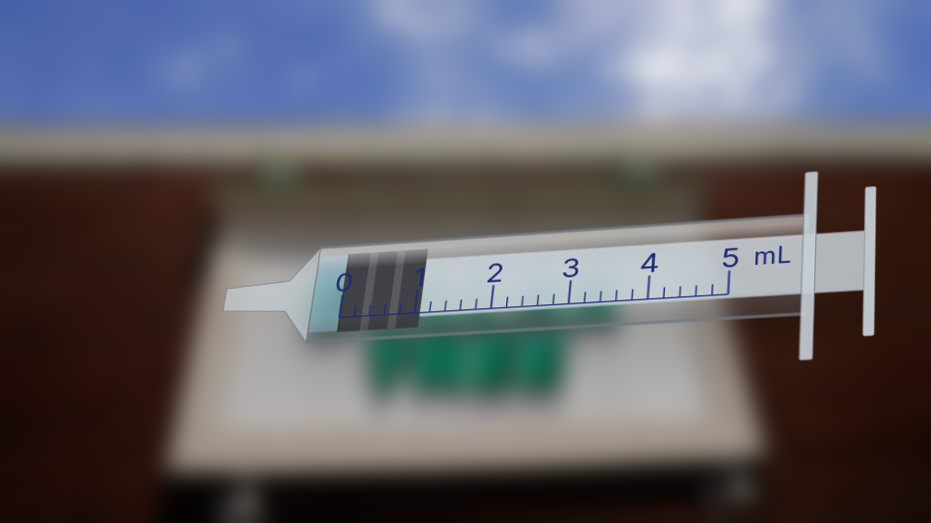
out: 0 mL
